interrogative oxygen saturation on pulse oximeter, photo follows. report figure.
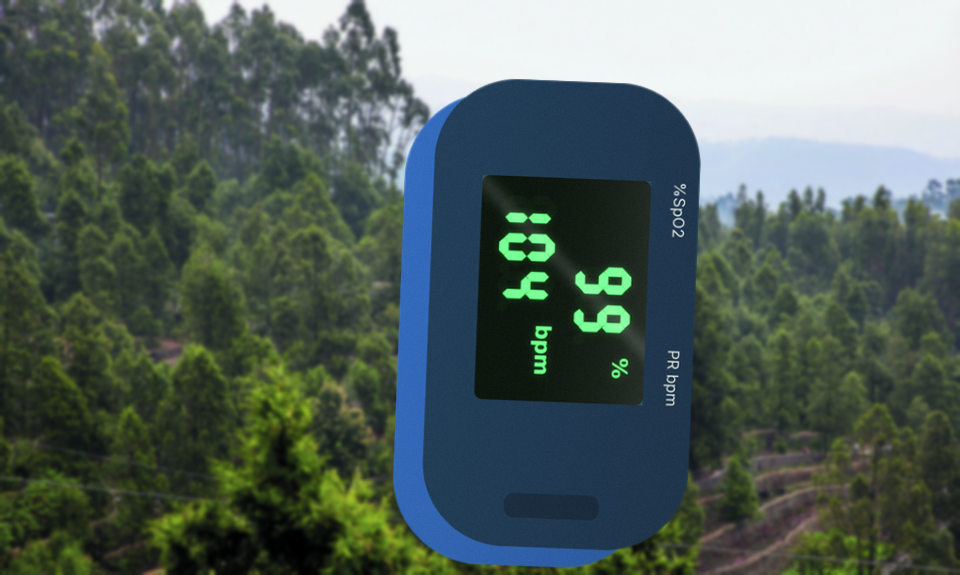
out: 99 %
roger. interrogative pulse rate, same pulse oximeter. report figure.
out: 104 bpm
